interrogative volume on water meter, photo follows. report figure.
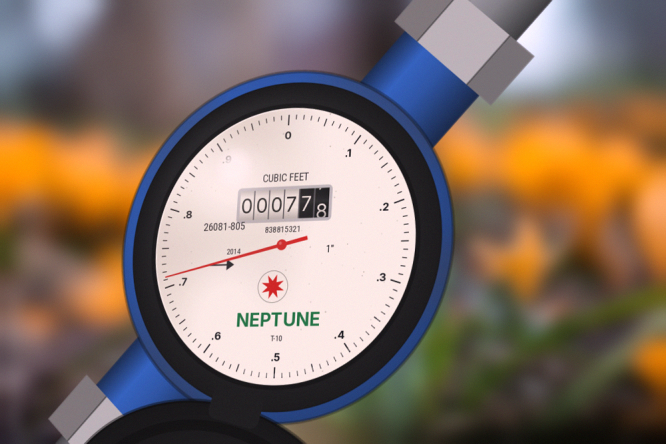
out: 777.71 ft³
